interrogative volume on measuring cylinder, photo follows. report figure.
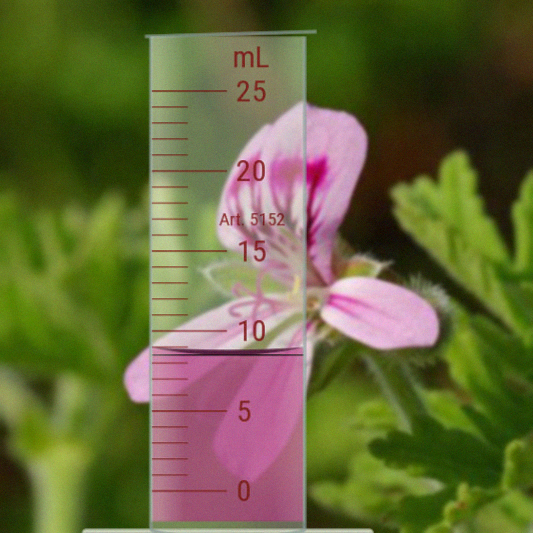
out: 8.5 mL
